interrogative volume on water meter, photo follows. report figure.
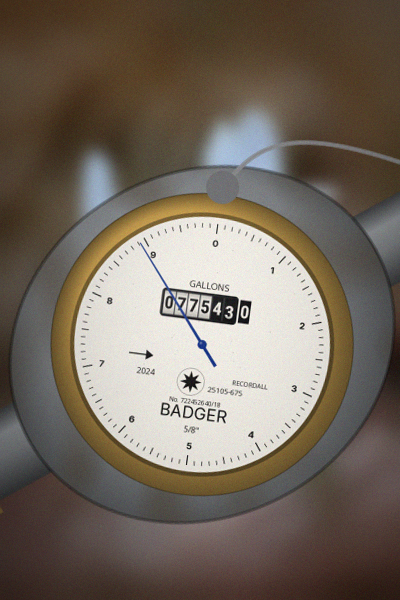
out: 775428.9 gal
